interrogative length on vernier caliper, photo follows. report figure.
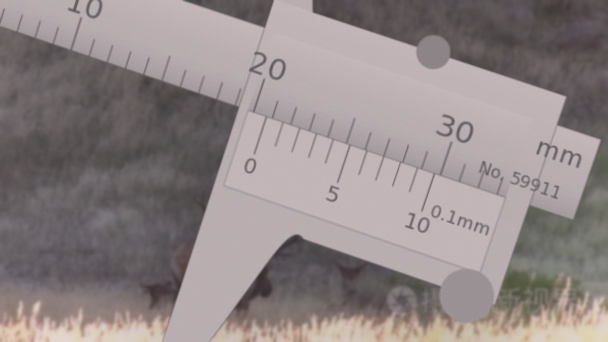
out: 20.7 mm
